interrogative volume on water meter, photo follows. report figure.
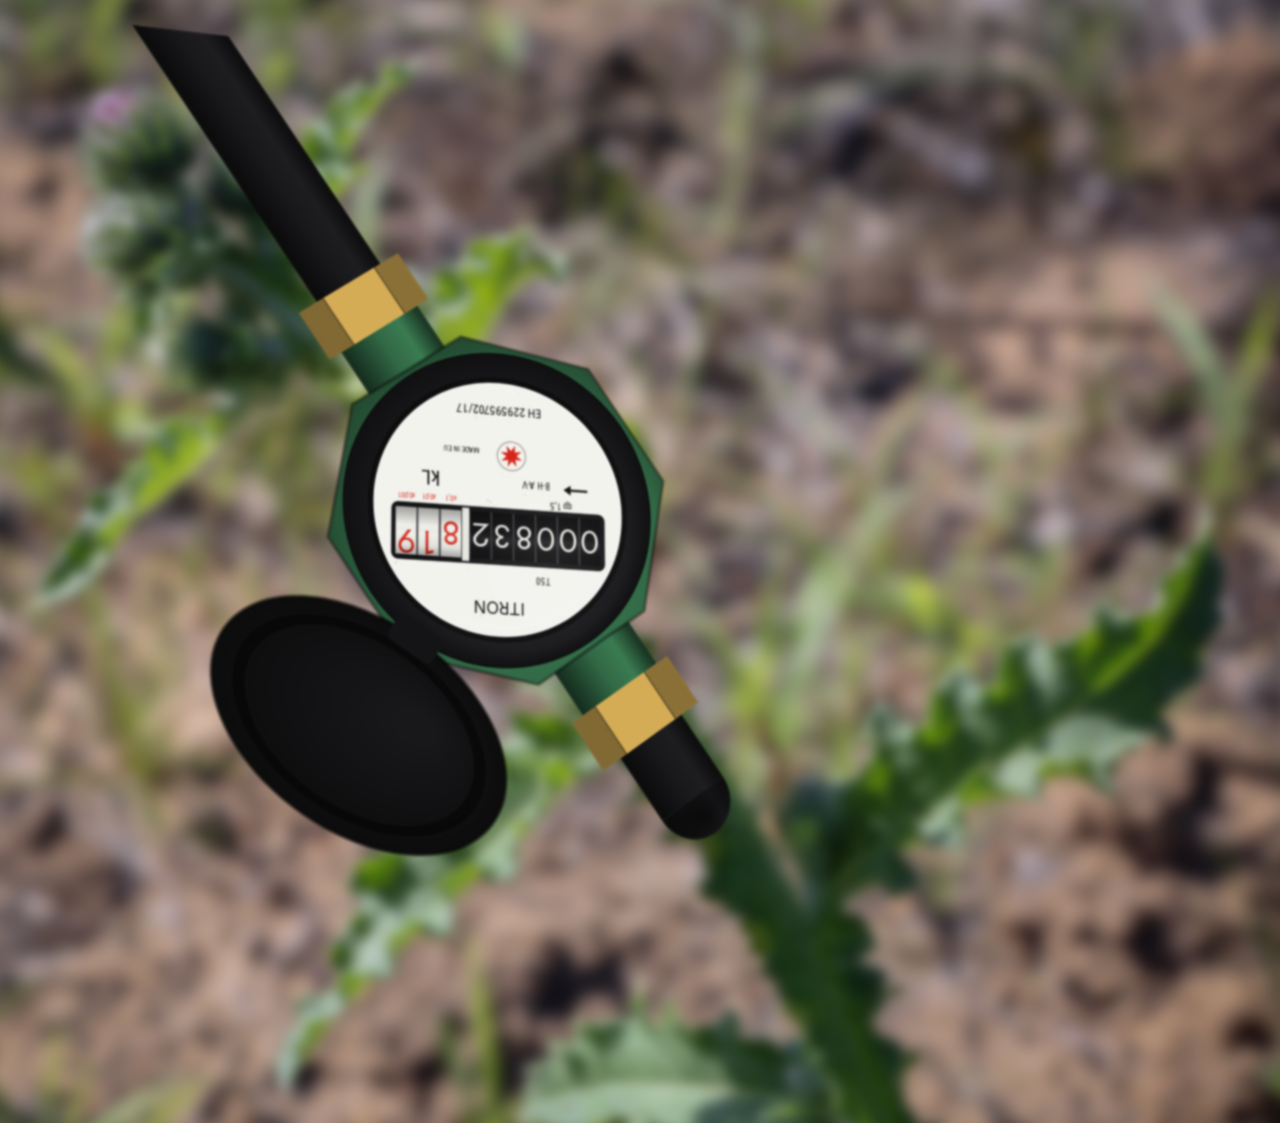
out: 832.819 kL
